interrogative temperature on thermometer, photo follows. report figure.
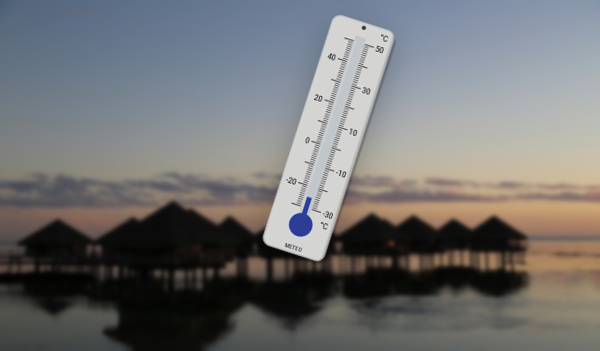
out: -25 °C
